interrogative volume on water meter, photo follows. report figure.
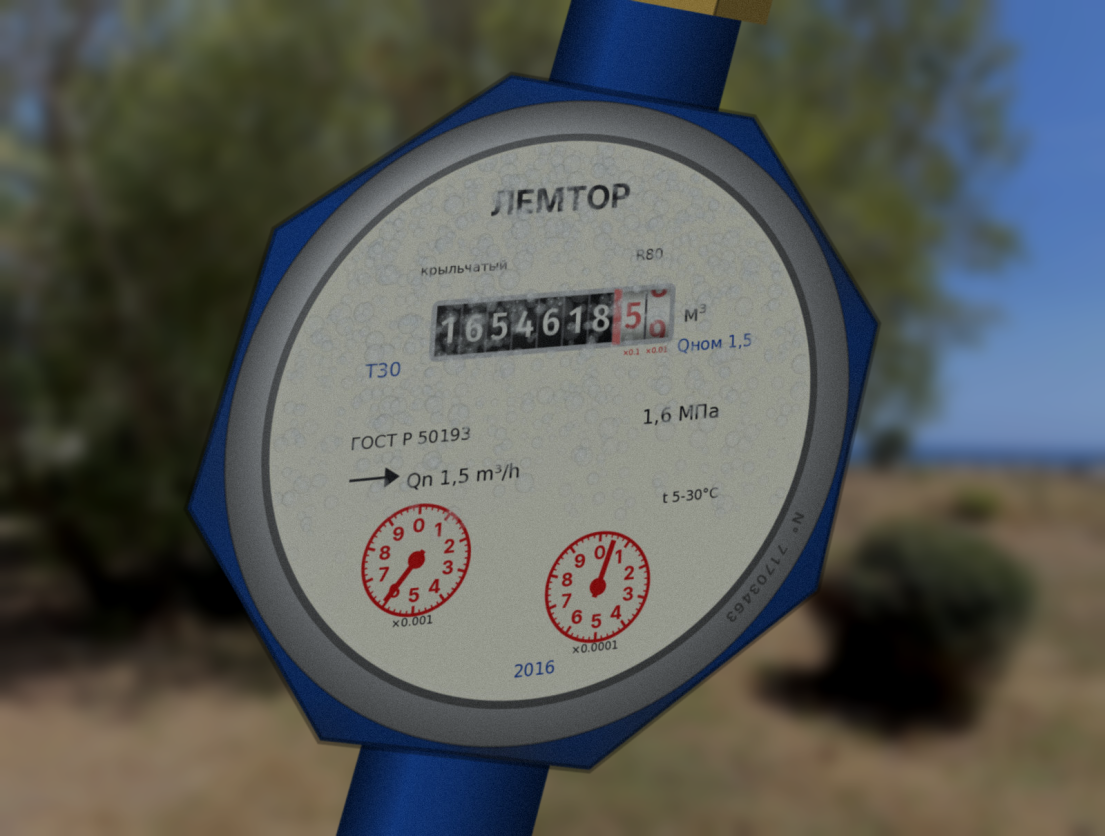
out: 1654618.5860 m³
